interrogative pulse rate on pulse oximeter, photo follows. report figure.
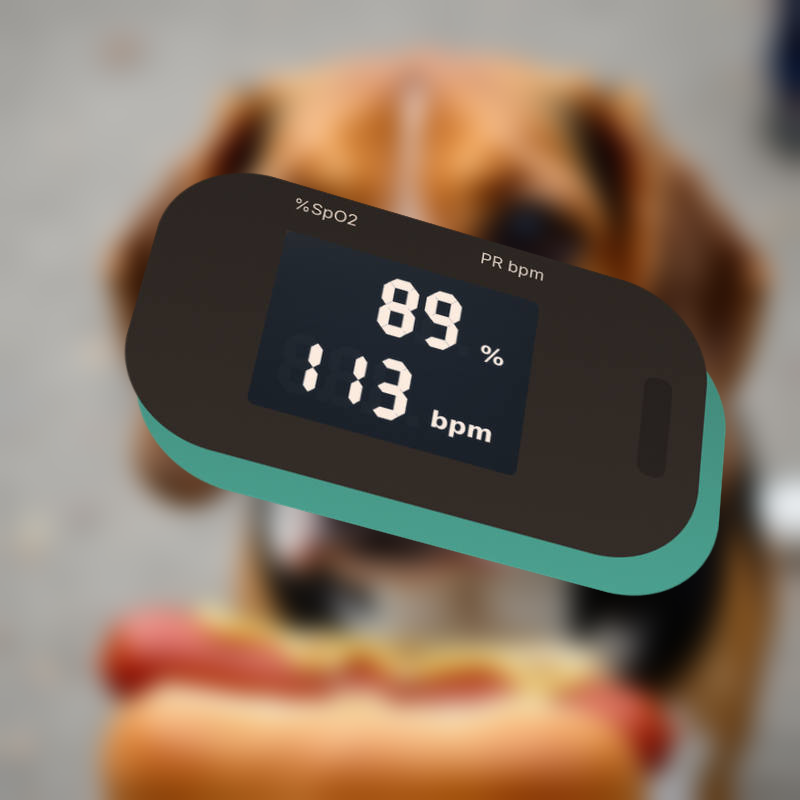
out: 113 bpm
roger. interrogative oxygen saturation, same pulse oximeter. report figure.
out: 89 %
